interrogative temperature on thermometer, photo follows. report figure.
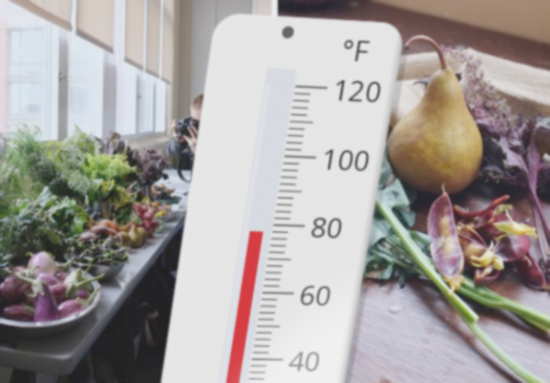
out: 78 °F
